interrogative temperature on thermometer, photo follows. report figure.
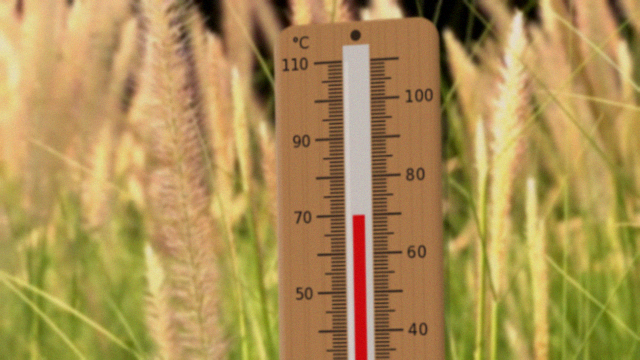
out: 70 °C
